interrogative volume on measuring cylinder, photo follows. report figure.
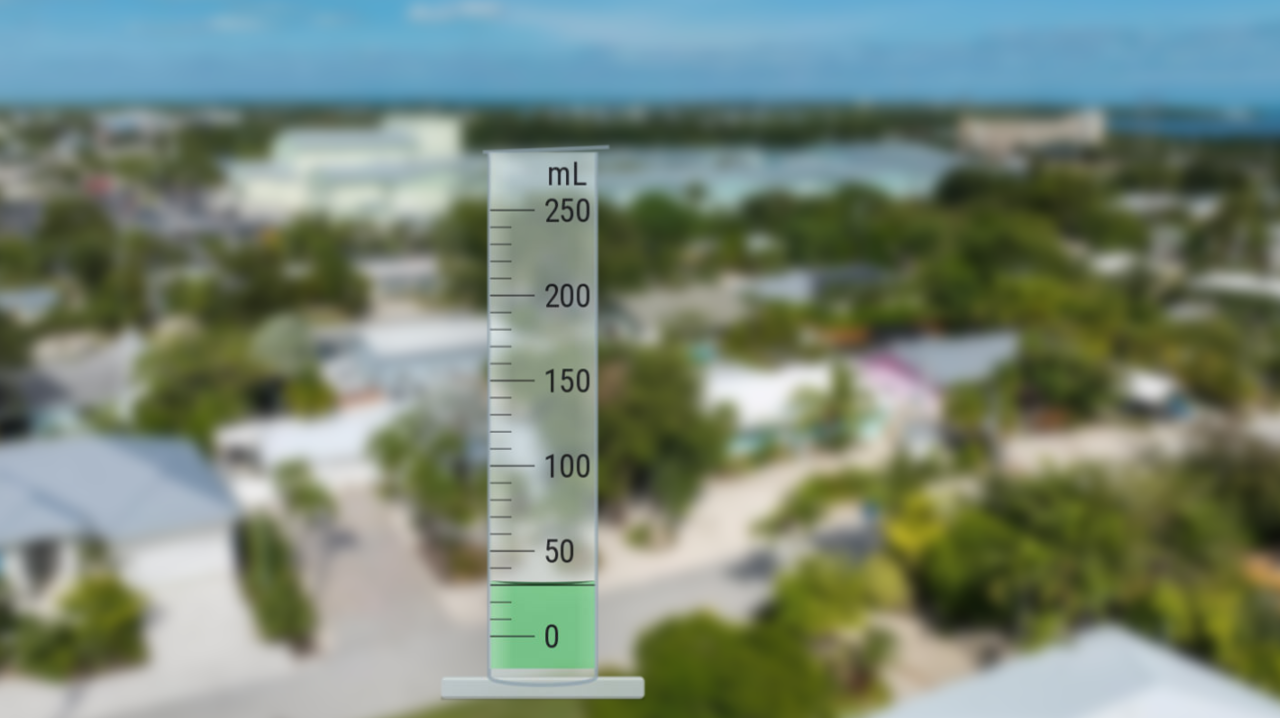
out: 30 mL
